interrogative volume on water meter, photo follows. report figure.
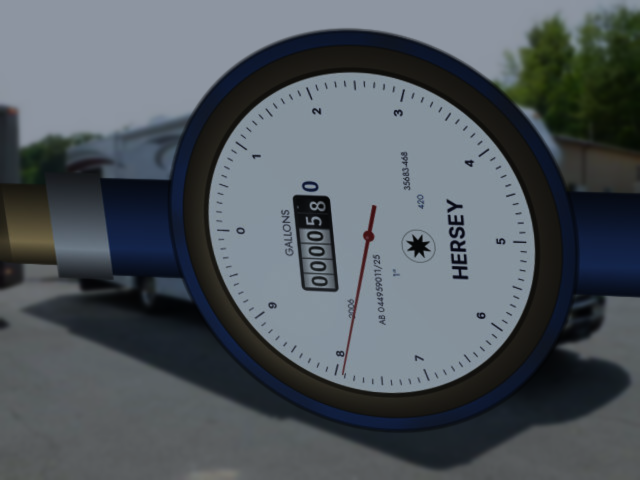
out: 577.9 gal
